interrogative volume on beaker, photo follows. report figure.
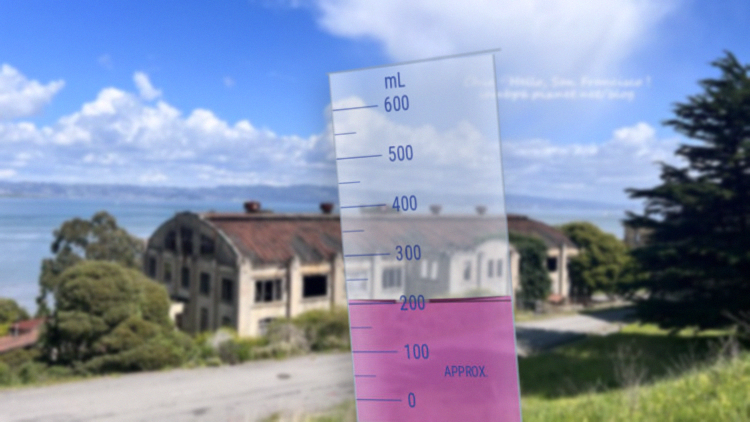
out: 200 mL
